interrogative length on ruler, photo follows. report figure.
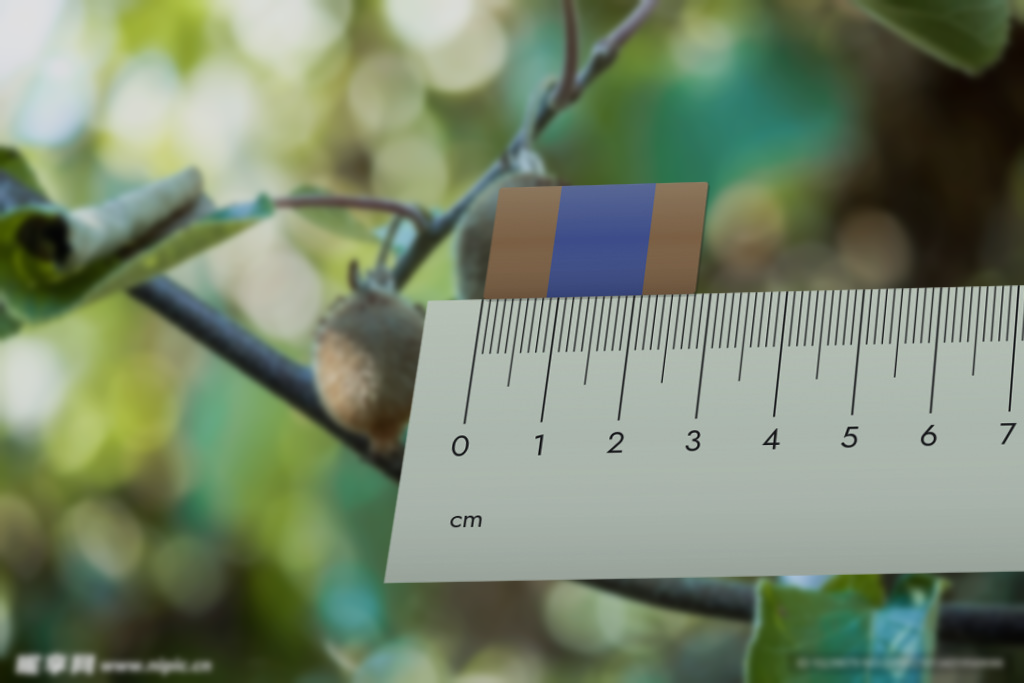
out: 2.8 cm
